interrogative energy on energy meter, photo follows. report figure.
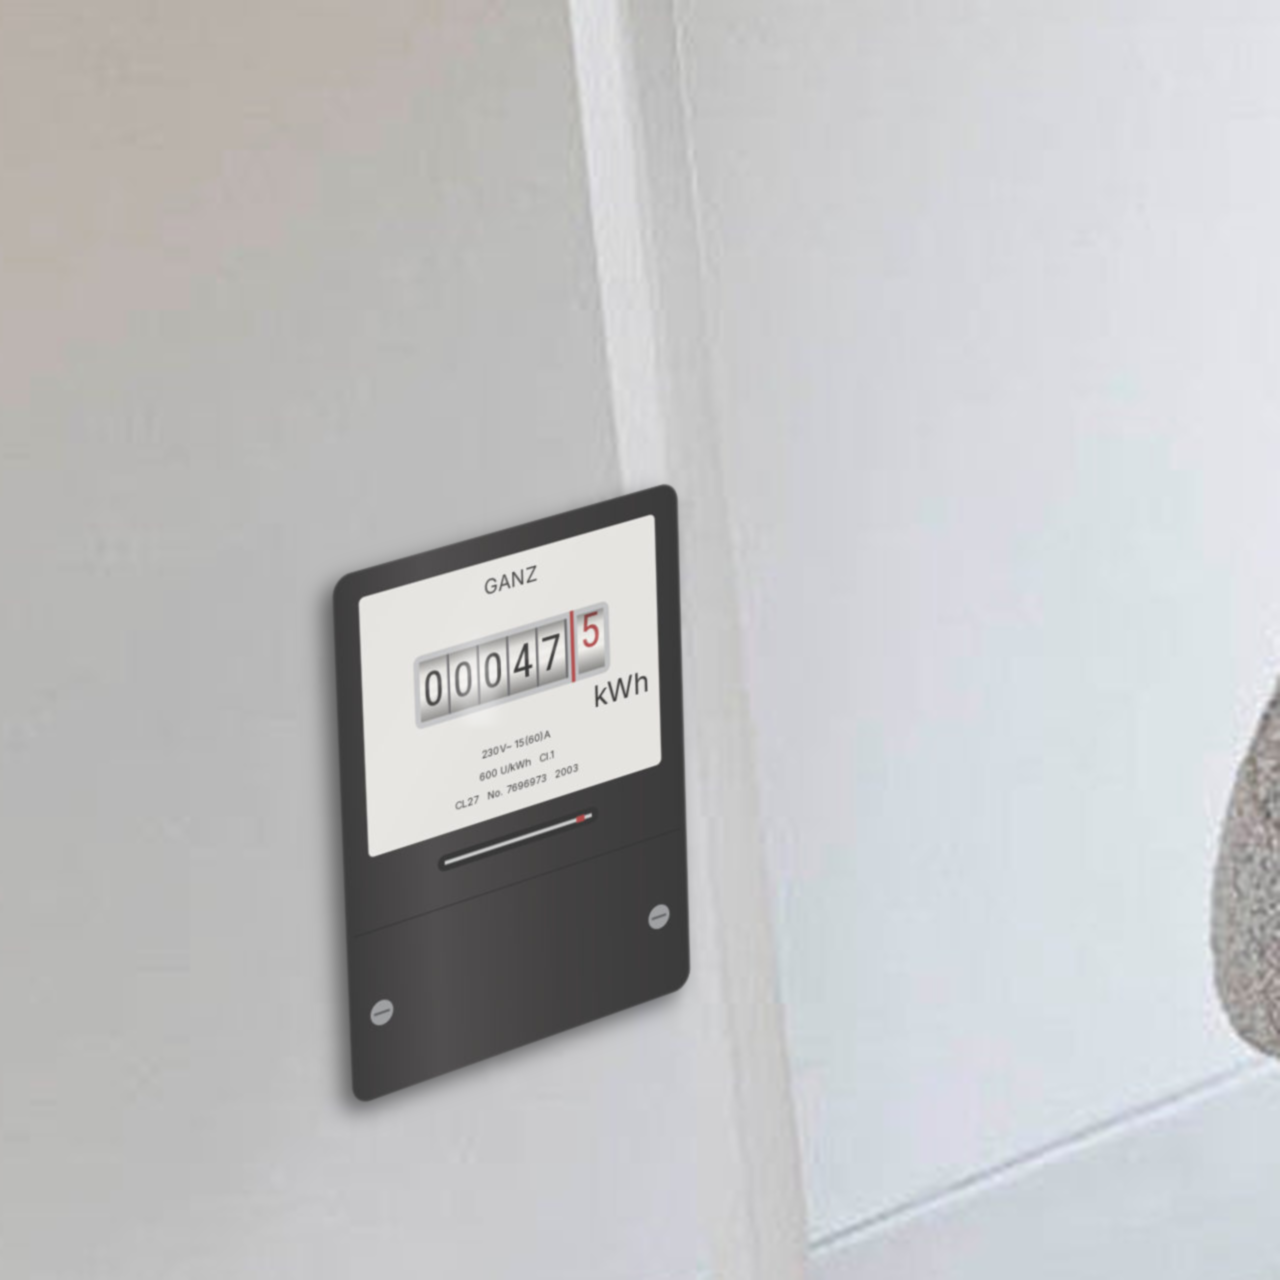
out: 47.5 kWh
